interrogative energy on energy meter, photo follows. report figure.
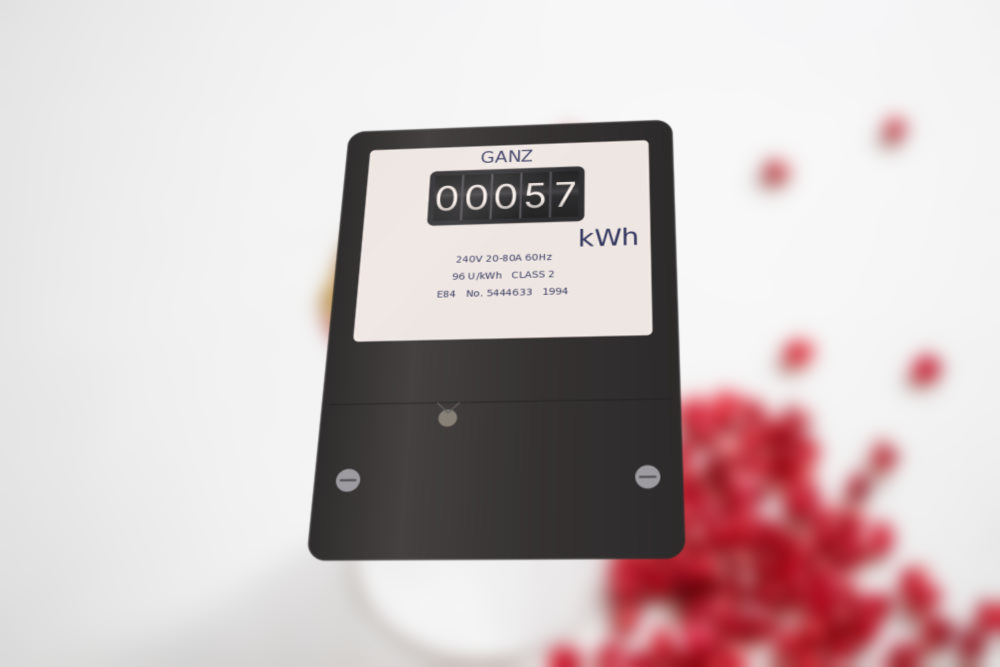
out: 57 kWh
